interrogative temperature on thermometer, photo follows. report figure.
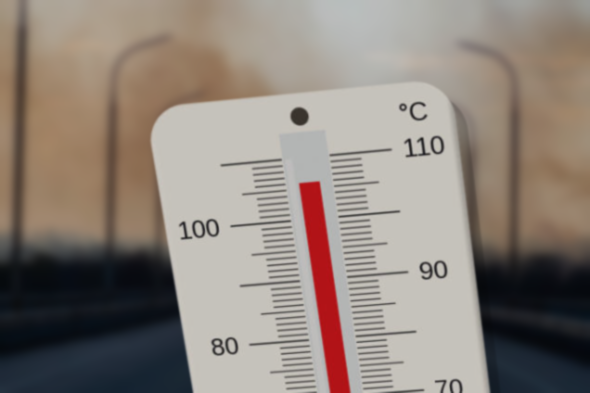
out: 106 °C
